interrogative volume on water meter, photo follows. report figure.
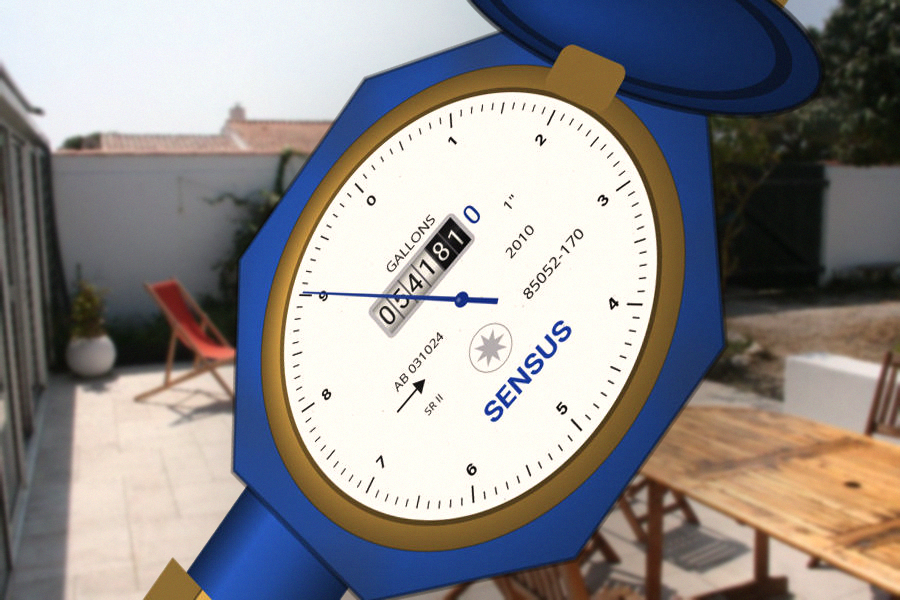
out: 541809.0 gal
